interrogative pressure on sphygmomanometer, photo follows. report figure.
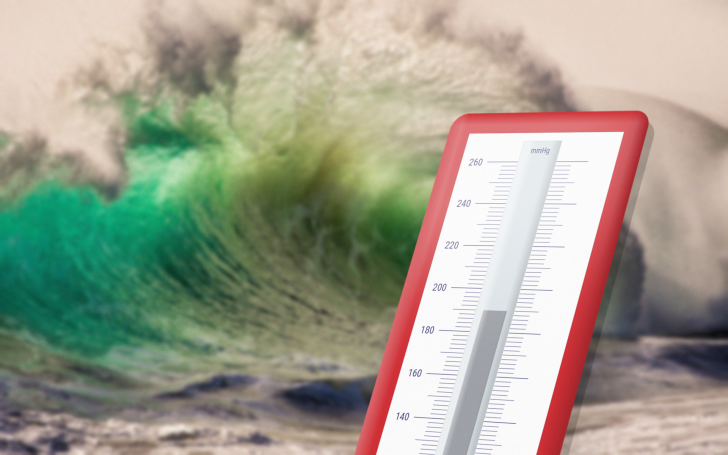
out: 190 mmHg
